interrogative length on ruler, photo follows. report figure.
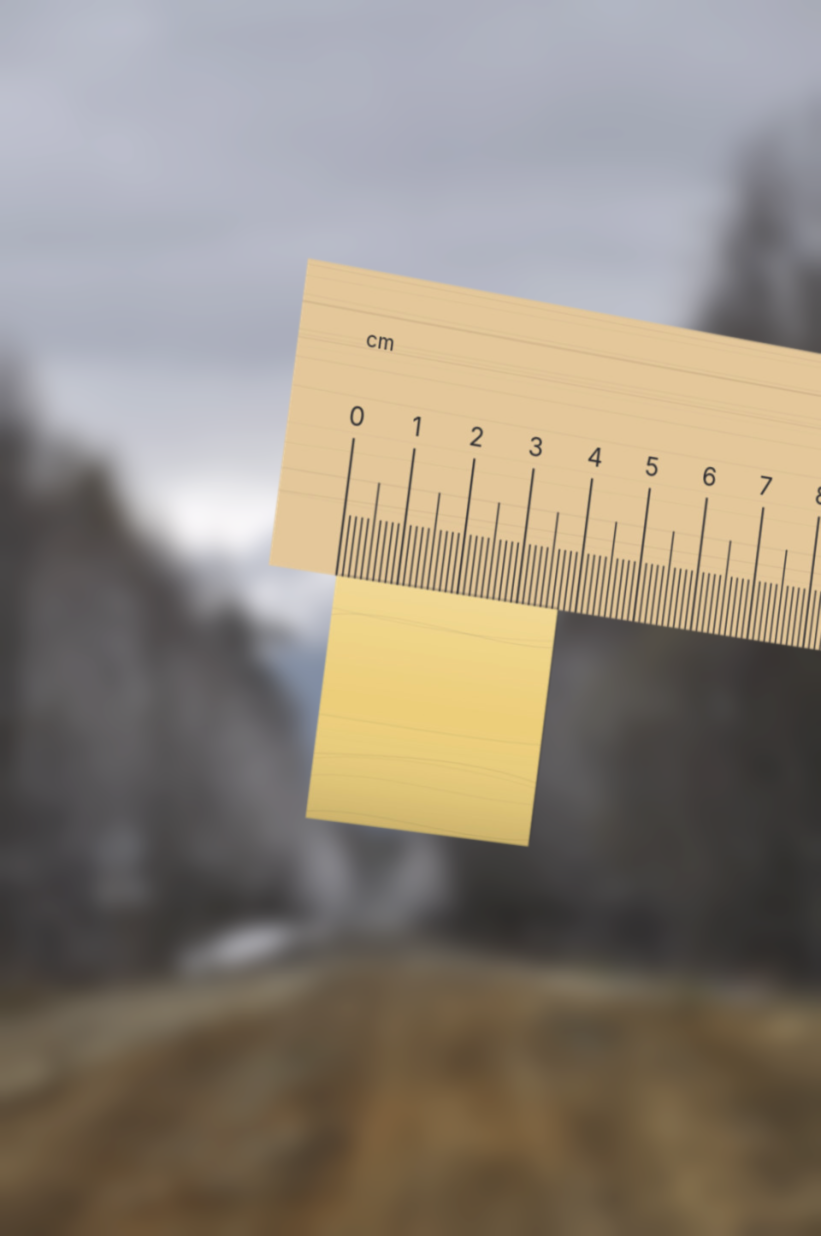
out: 3.7 cm
